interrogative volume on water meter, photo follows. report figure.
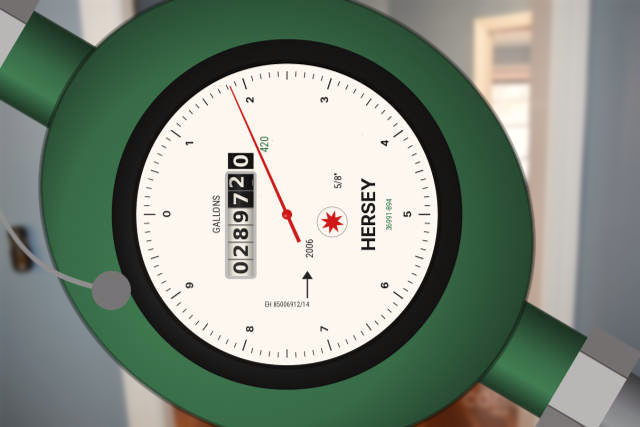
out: 289721.8 gal
